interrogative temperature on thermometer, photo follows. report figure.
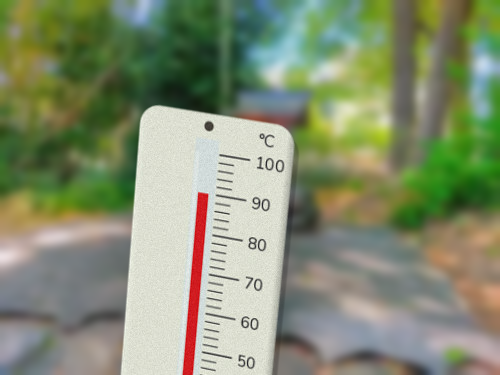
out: 90 °C
